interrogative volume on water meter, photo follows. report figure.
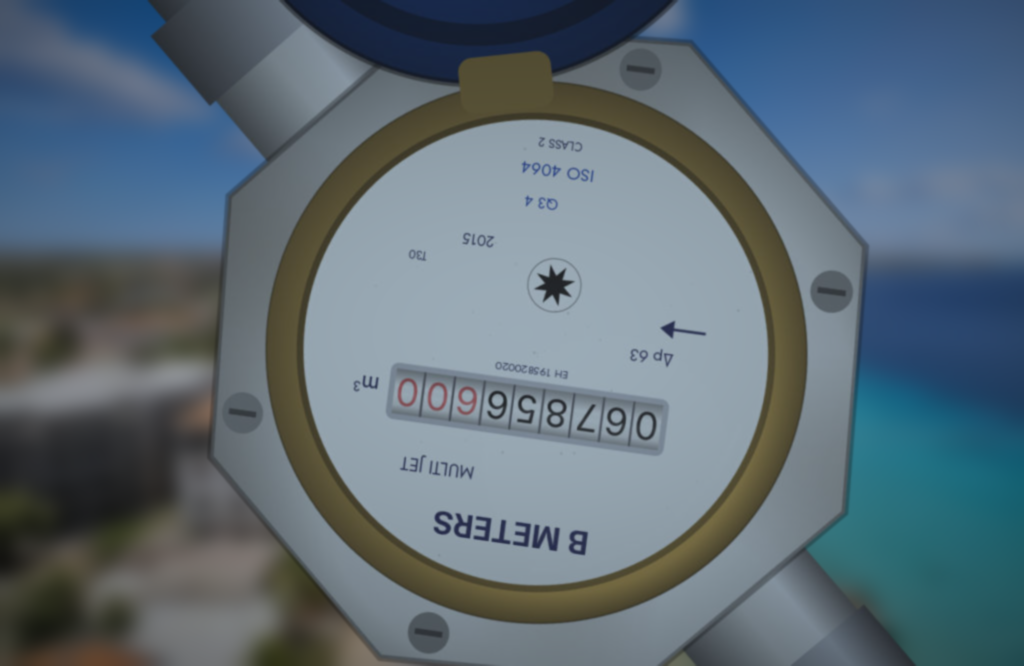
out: 67856.600 m³
